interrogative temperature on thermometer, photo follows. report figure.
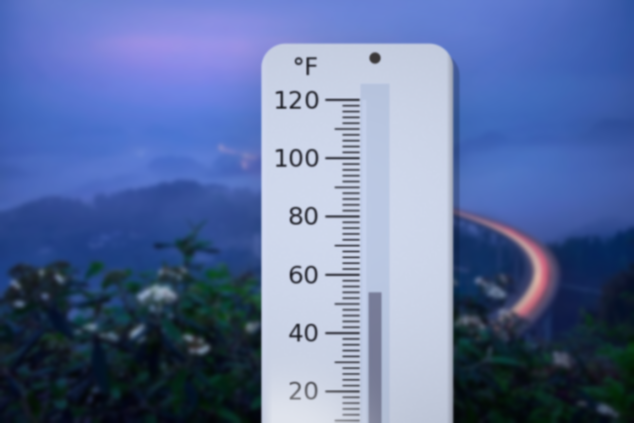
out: 54 °F
